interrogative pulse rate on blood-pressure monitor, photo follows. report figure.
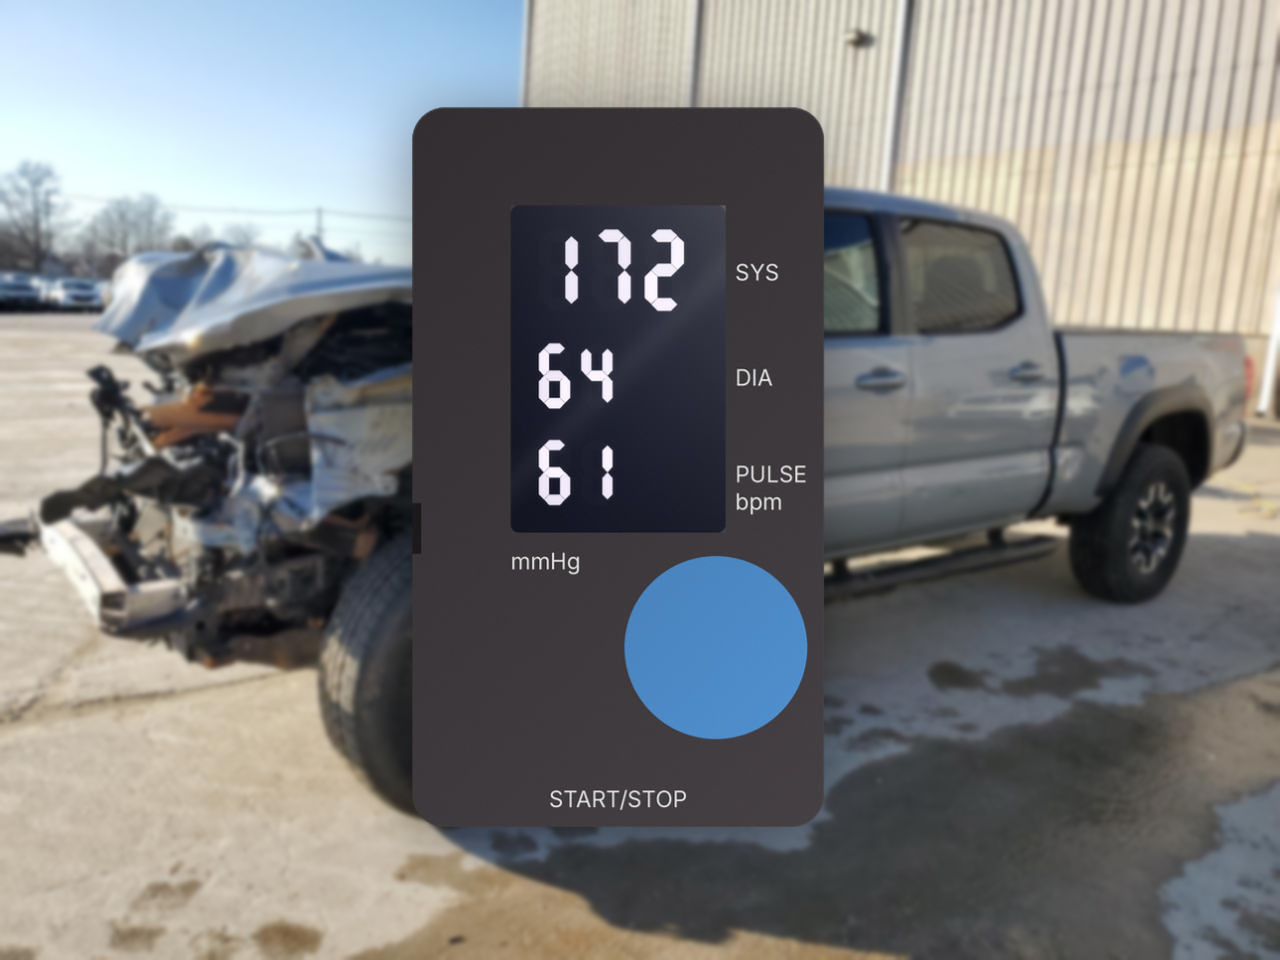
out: 61 bpm
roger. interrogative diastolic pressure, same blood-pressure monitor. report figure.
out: 64 mmHg
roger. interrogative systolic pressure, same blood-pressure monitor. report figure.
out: 172 mmHg
